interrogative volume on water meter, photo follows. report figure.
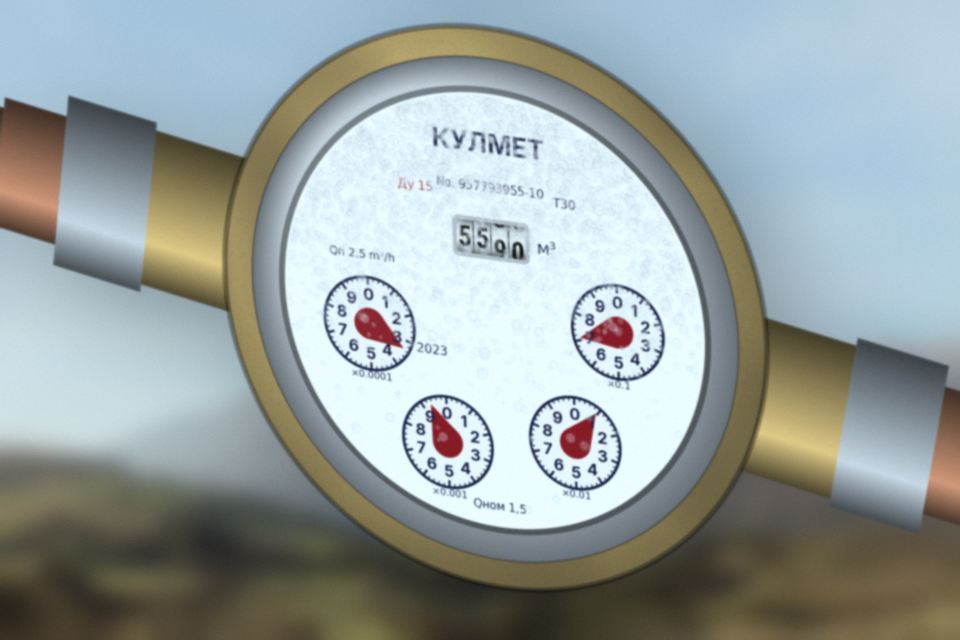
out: 5589.7093 m³
